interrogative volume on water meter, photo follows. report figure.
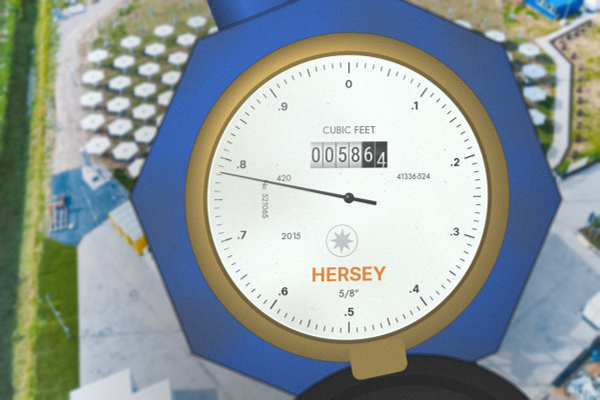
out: 5863.78 ft³
